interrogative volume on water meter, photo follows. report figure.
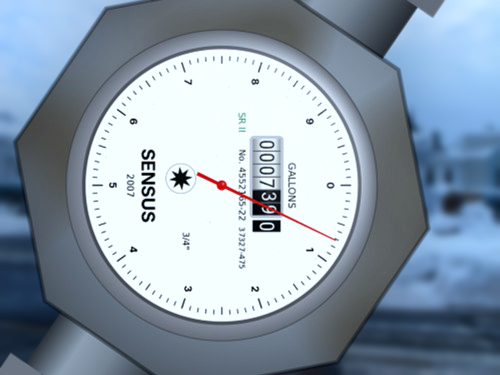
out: 7390.7 gal
